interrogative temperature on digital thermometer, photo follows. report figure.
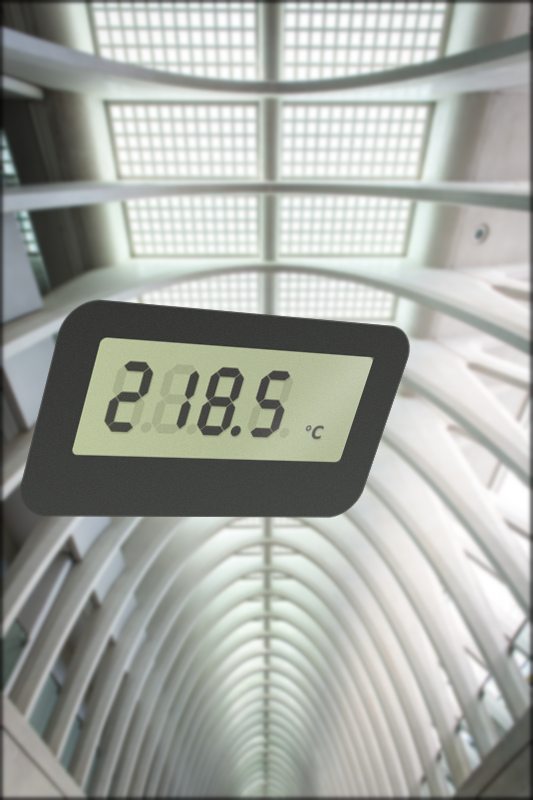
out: 218.5 °C
